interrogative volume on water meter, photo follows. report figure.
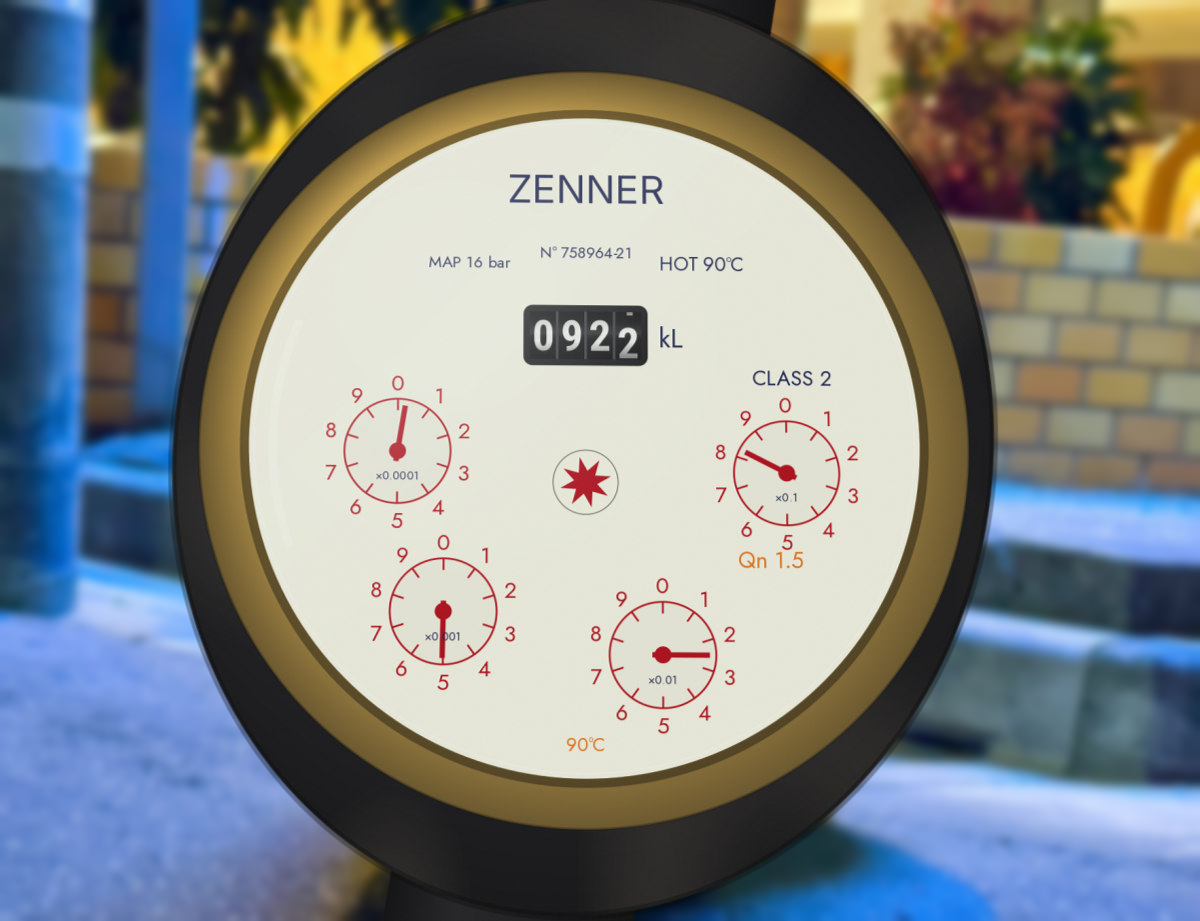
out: 921.8250 kL
